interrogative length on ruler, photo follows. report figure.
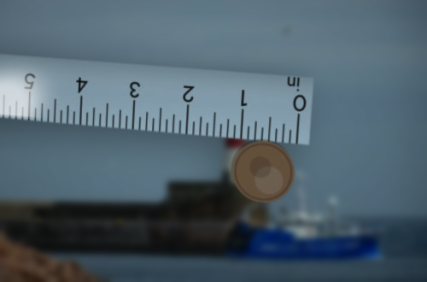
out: 1.125 in
